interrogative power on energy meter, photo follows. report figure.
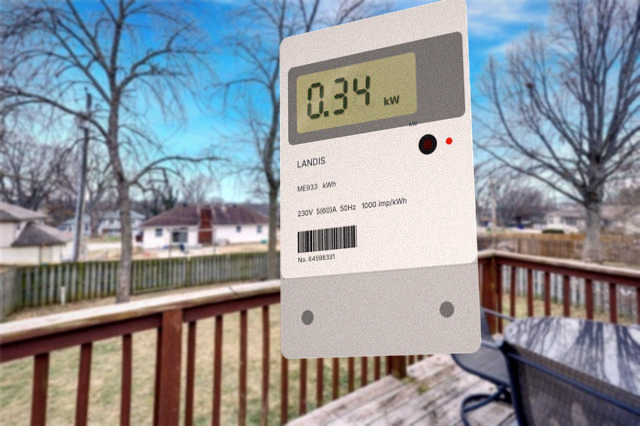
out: 0.34 kW
